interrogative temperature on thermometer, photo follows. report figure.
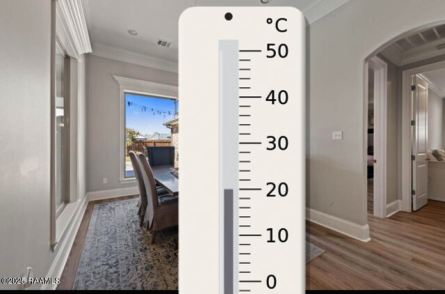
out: 20 °C
